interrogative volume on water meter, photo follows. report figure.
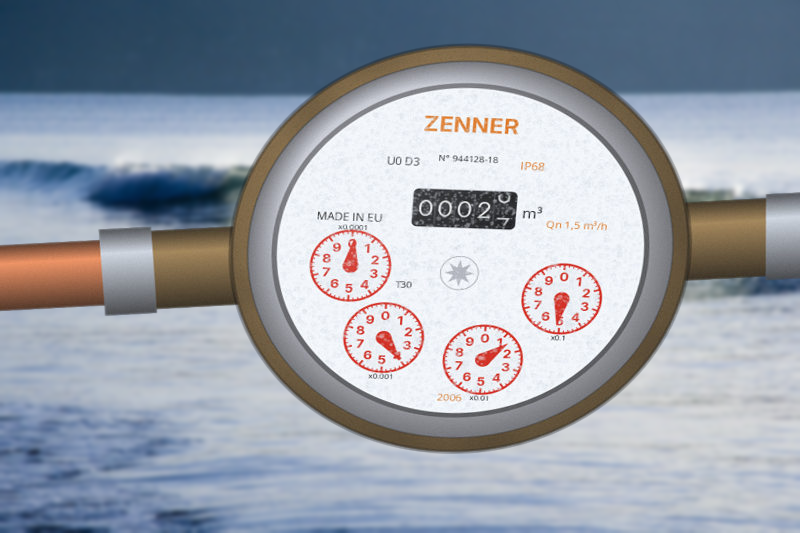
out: 26.5140 m³
